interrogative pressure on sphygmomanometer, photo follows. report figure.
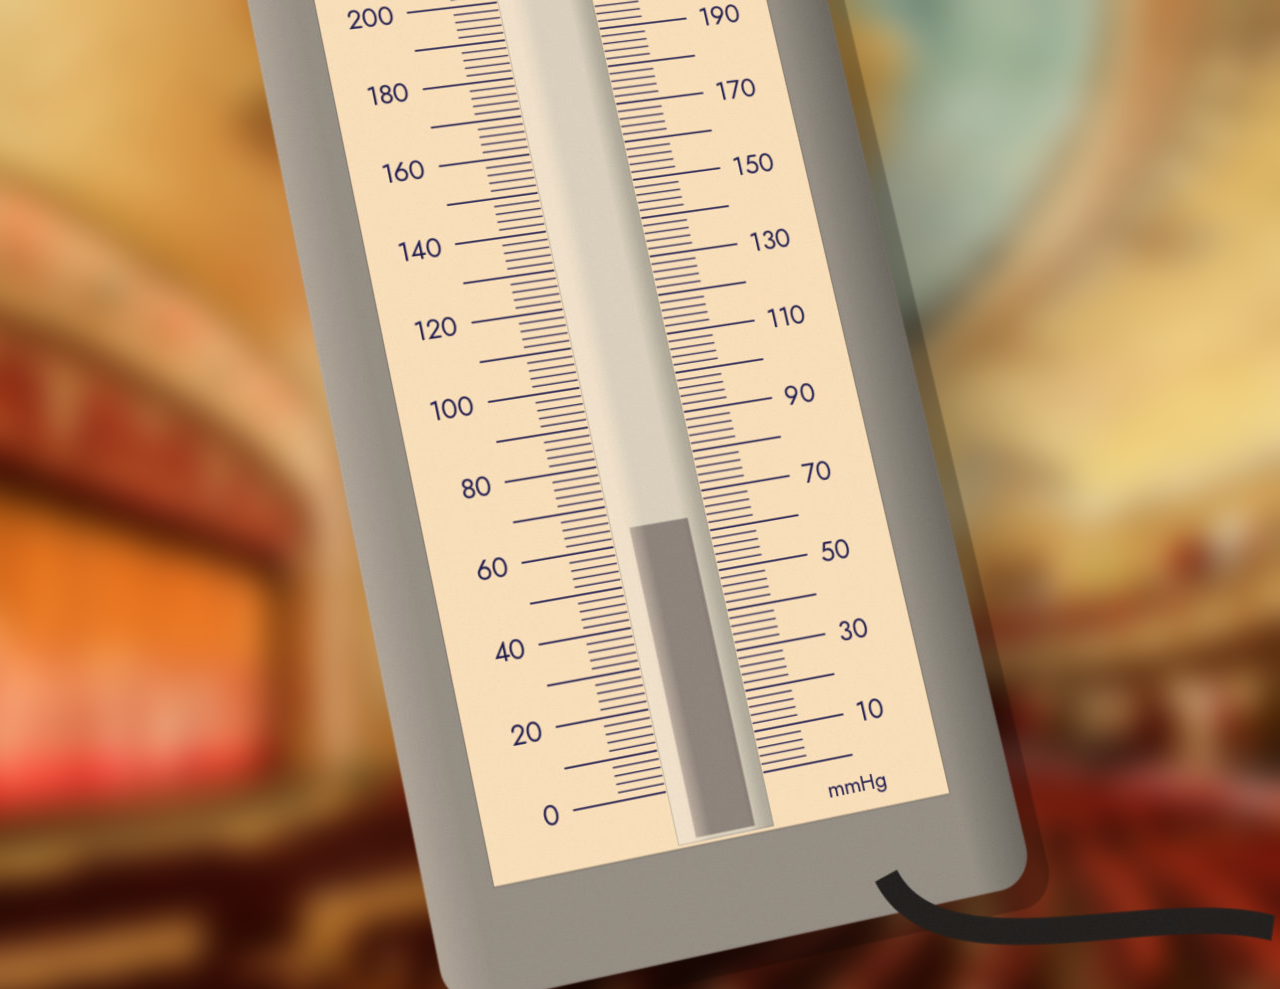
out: 64 mmHg
